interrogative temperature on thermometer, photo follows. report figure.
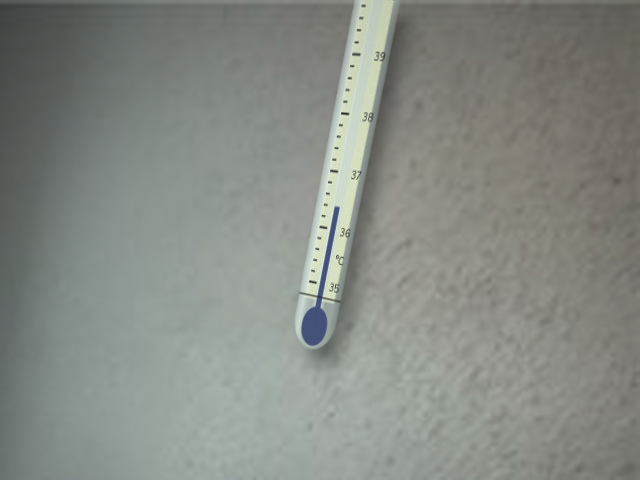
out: 36.4 °C
